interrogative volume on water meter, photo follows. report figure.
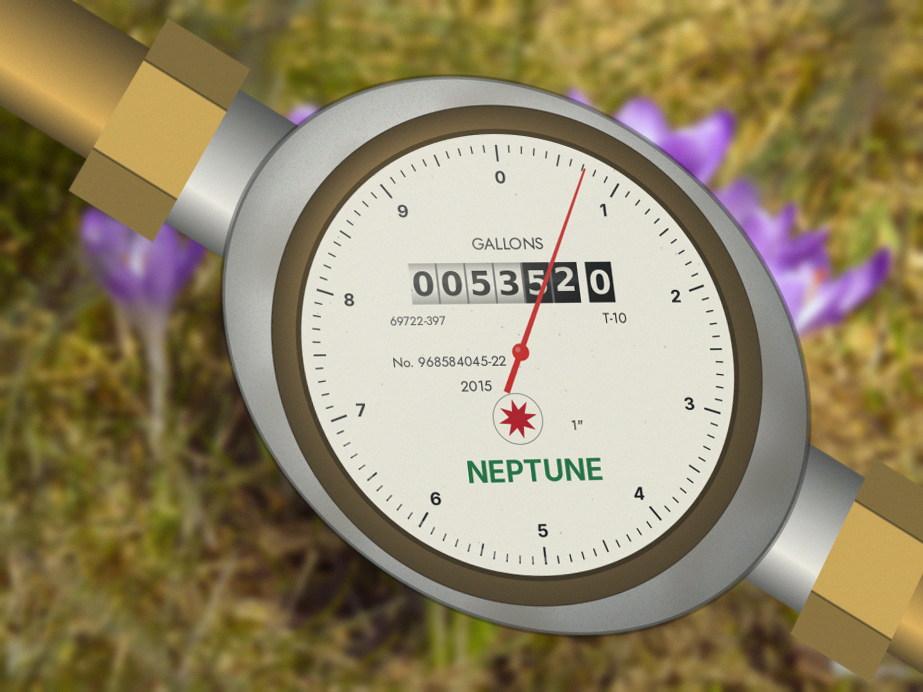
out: 53520.7 gal
